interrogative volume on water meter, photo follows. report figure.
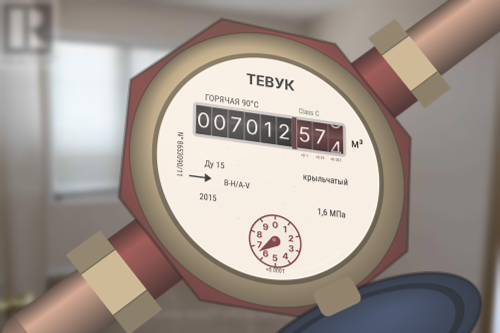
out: 7012.5736 m³
